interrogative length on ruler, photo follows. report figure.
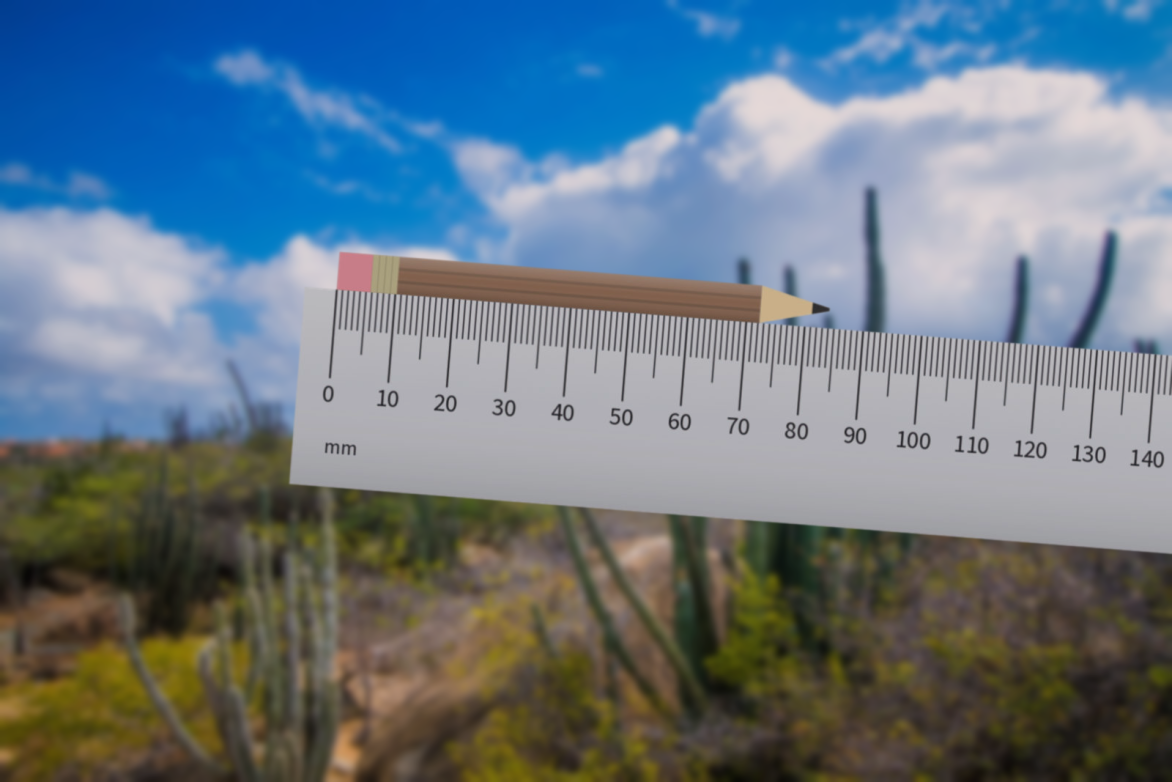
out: 84 mm
